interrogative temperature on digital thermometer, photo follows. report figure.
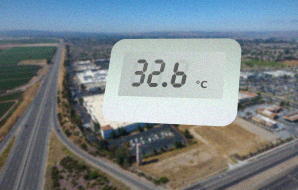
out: 32.6 °C
